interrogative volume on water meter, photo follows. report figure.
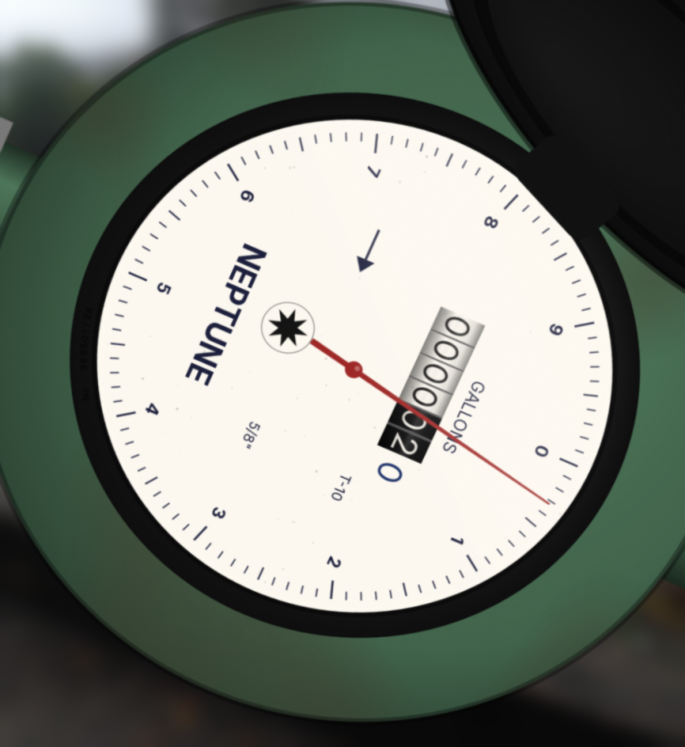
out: 20.3 gal
